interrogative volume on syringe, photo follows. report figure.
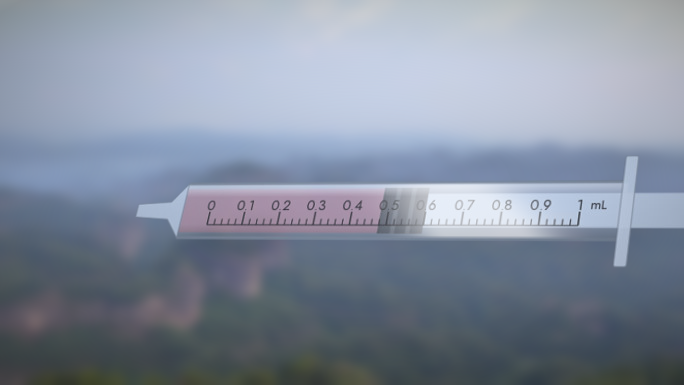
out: 0.48 mL
